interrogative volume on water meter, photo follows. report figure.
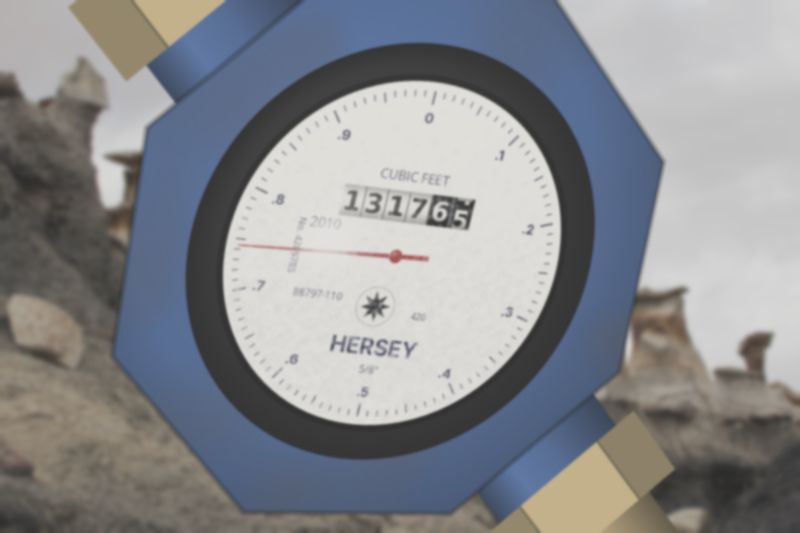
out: 131764.74 ft³
